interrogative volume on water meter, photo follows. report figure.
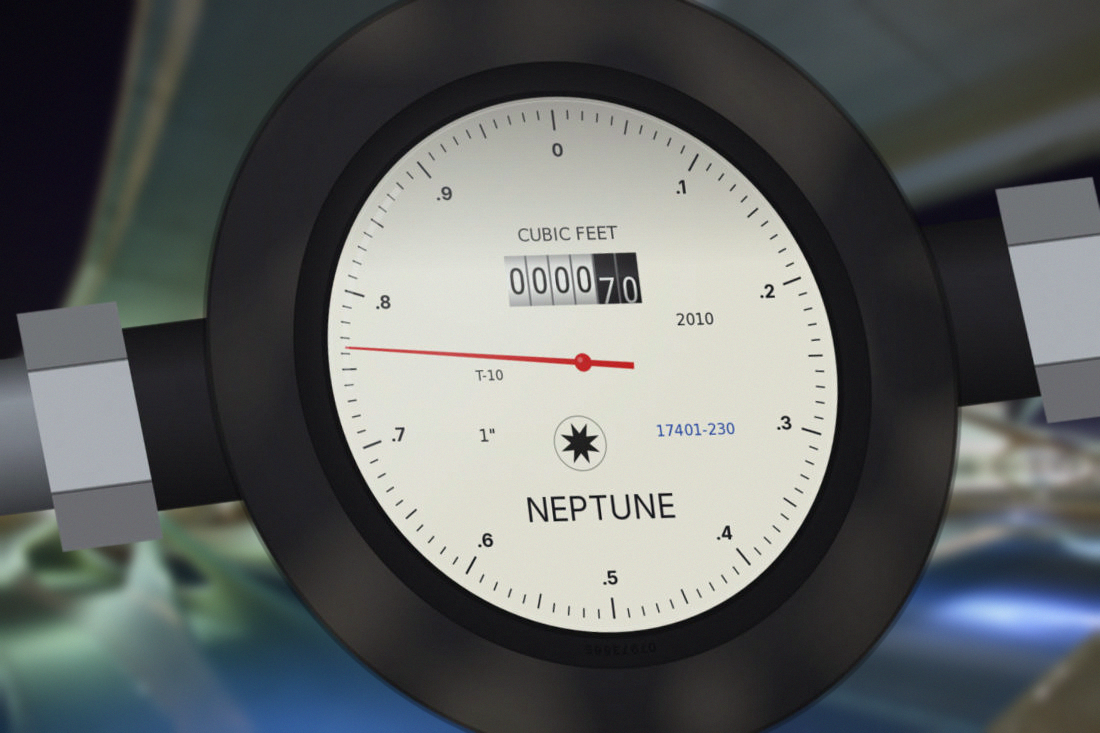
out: 69.76 ft³
